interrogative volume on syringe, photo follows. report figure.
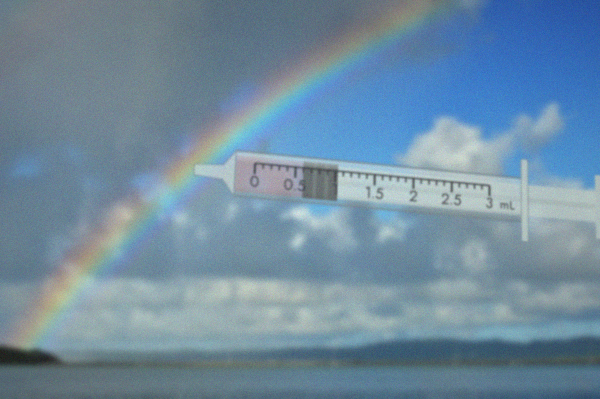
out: 0.6 mL
